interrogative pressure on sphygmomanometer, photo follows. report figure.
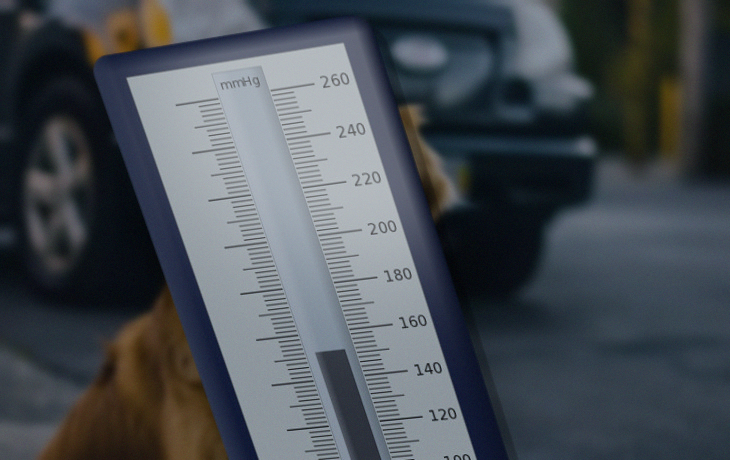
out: 152 mmHg
